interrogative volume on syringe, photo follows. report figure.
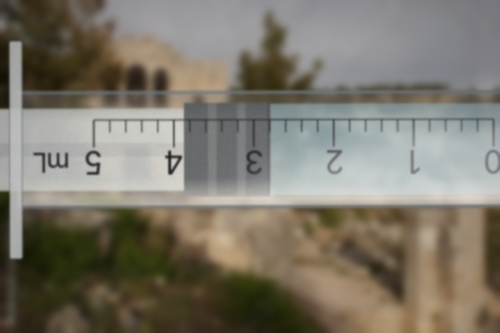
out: 2.8 mL
